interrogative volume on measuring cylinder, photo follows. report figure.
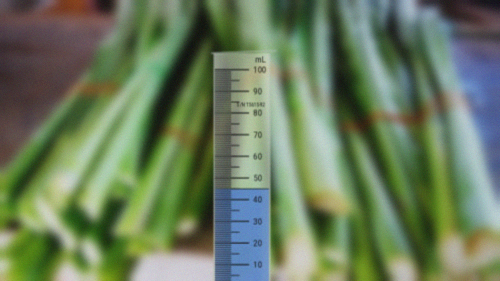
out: 45 mL
